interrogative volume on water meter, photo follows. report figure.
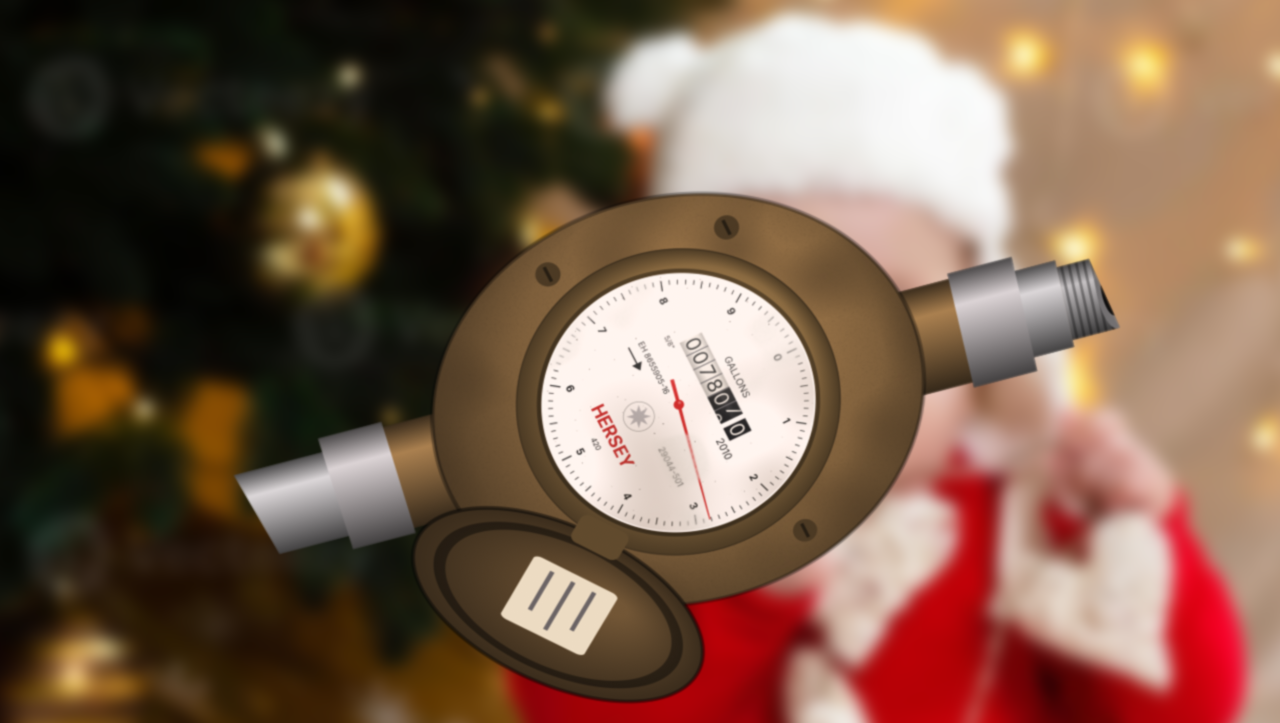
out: 78072.8 gal
